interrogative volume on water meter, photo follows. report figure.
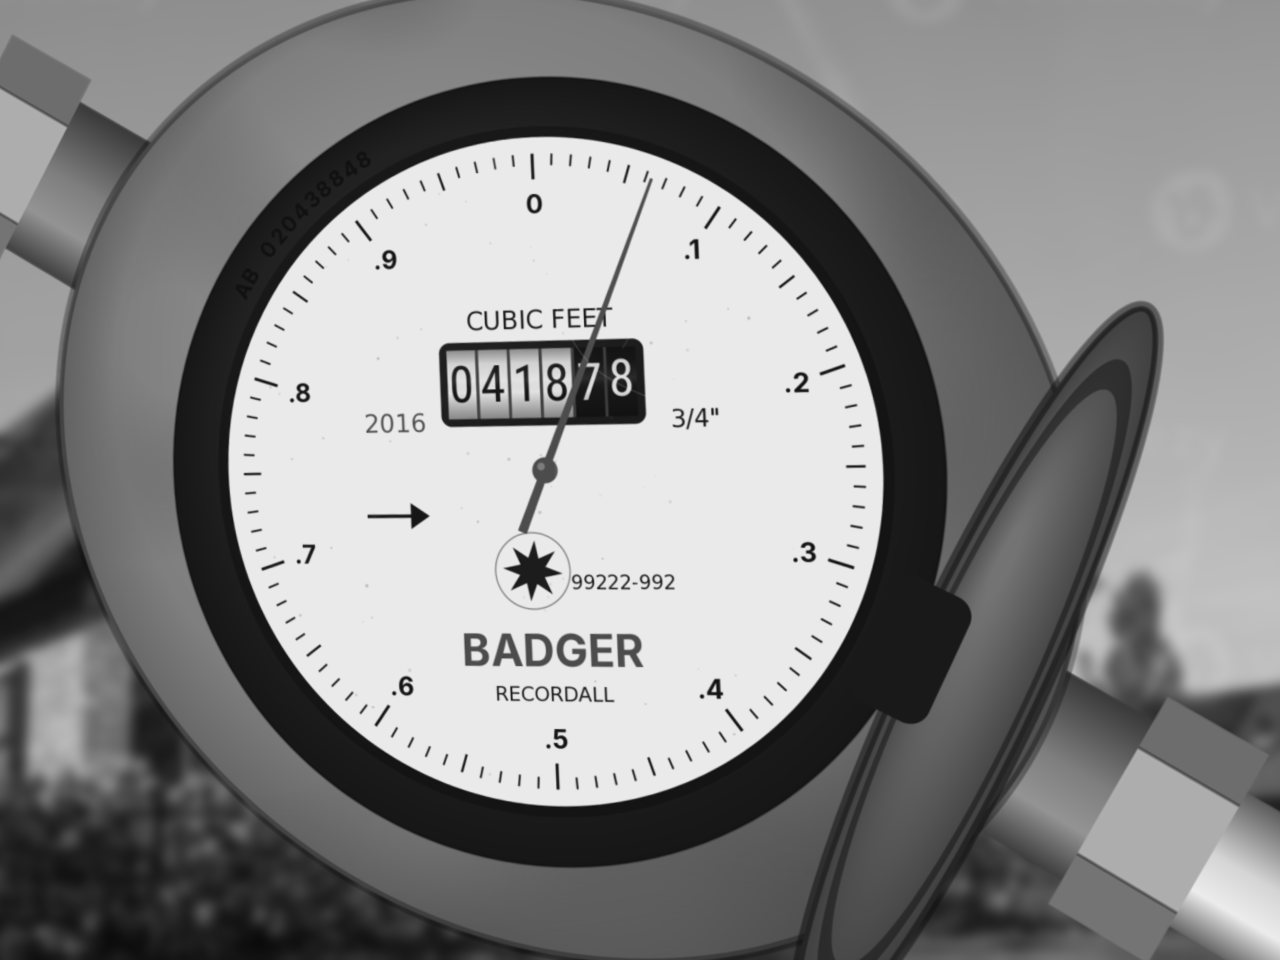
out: 41878.06 ft³
